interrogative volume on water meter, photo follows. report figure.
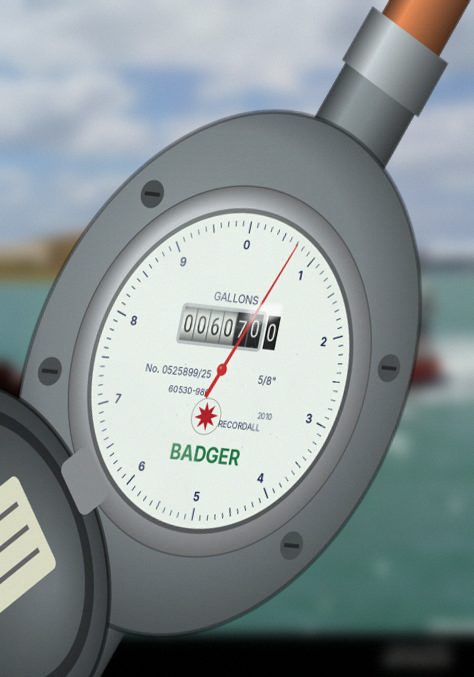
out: 60700.7 gal
